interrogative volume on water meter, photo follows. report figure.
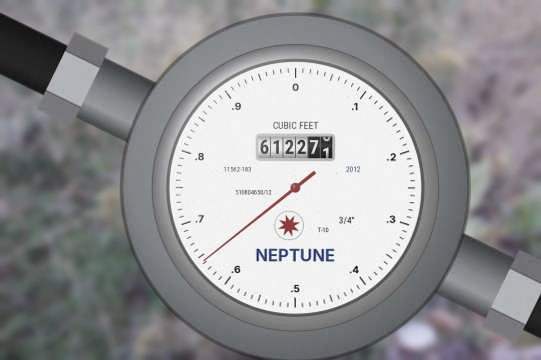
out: 612270.64 ft³
